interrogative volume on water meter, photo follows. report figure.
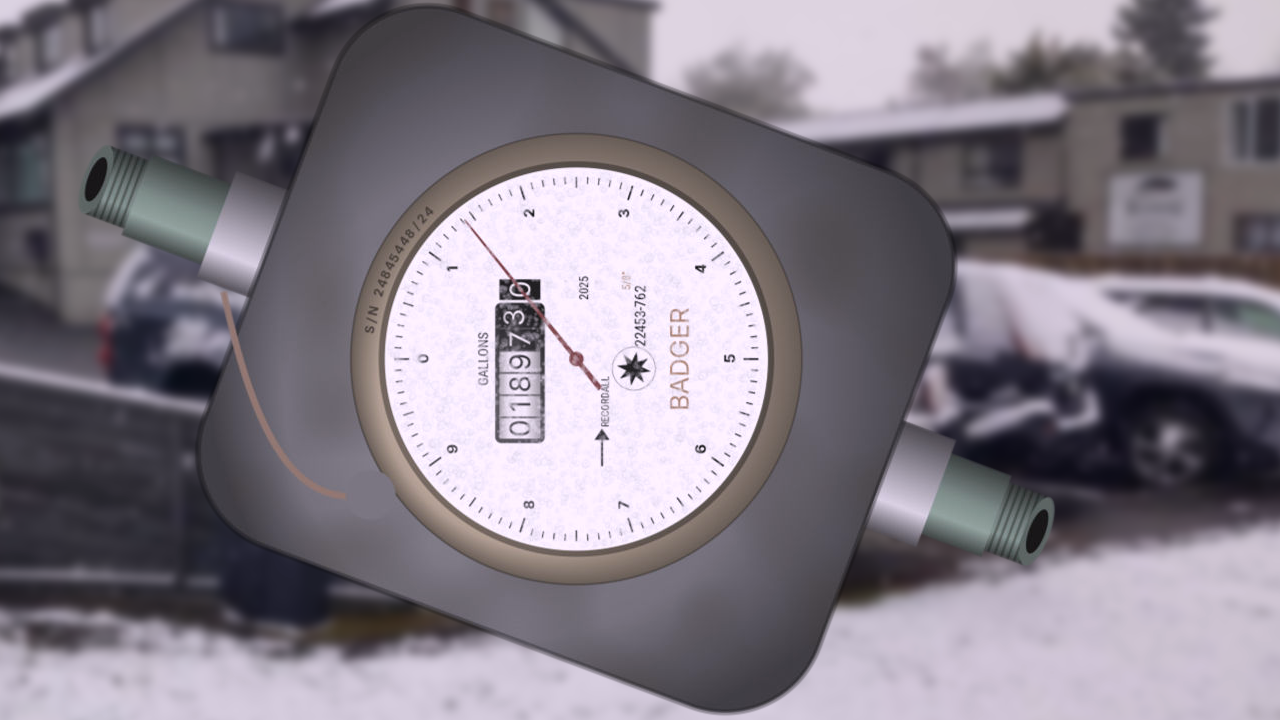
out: 189731.4 gal
